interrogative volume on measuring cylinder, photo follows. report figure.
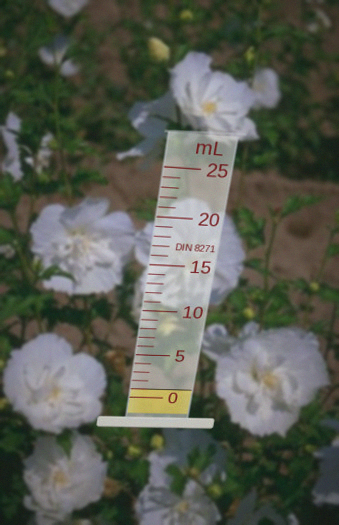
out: 1 mL
